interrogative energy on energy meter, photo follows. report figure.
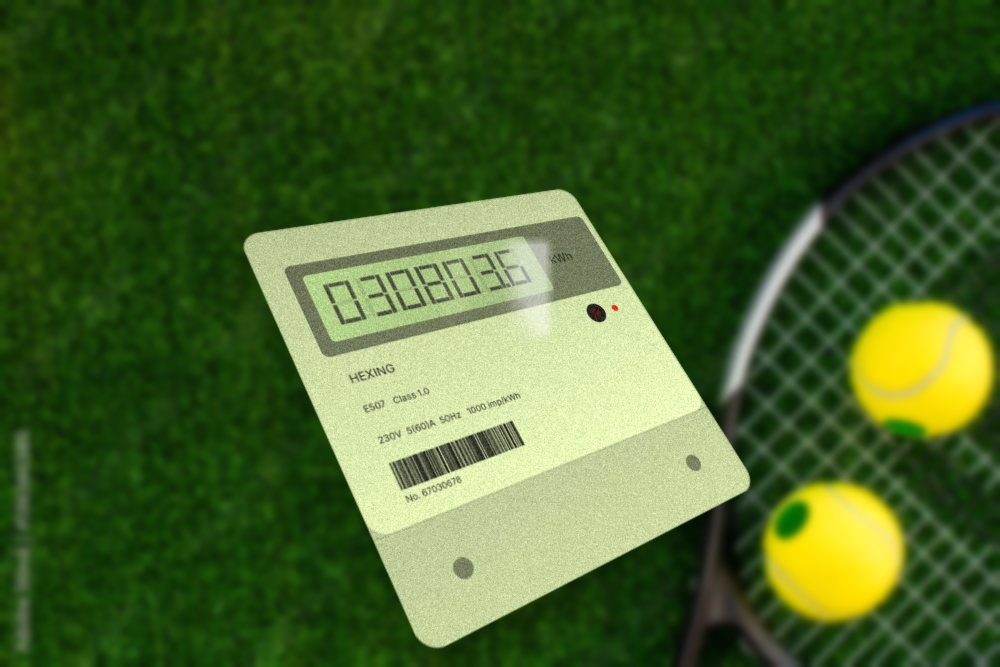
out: 30803.6 kWh
